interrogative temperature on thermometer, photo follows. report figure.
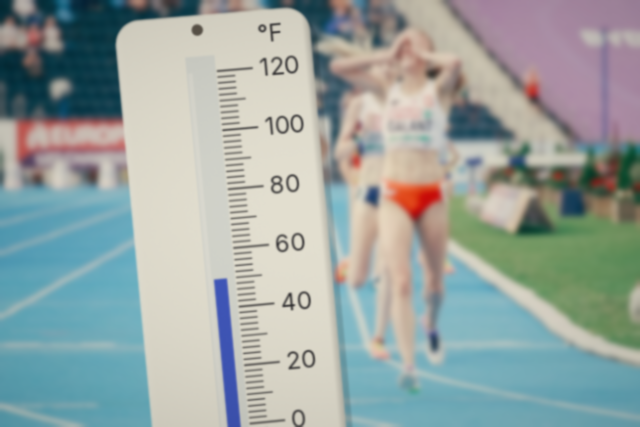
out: 50 °F
